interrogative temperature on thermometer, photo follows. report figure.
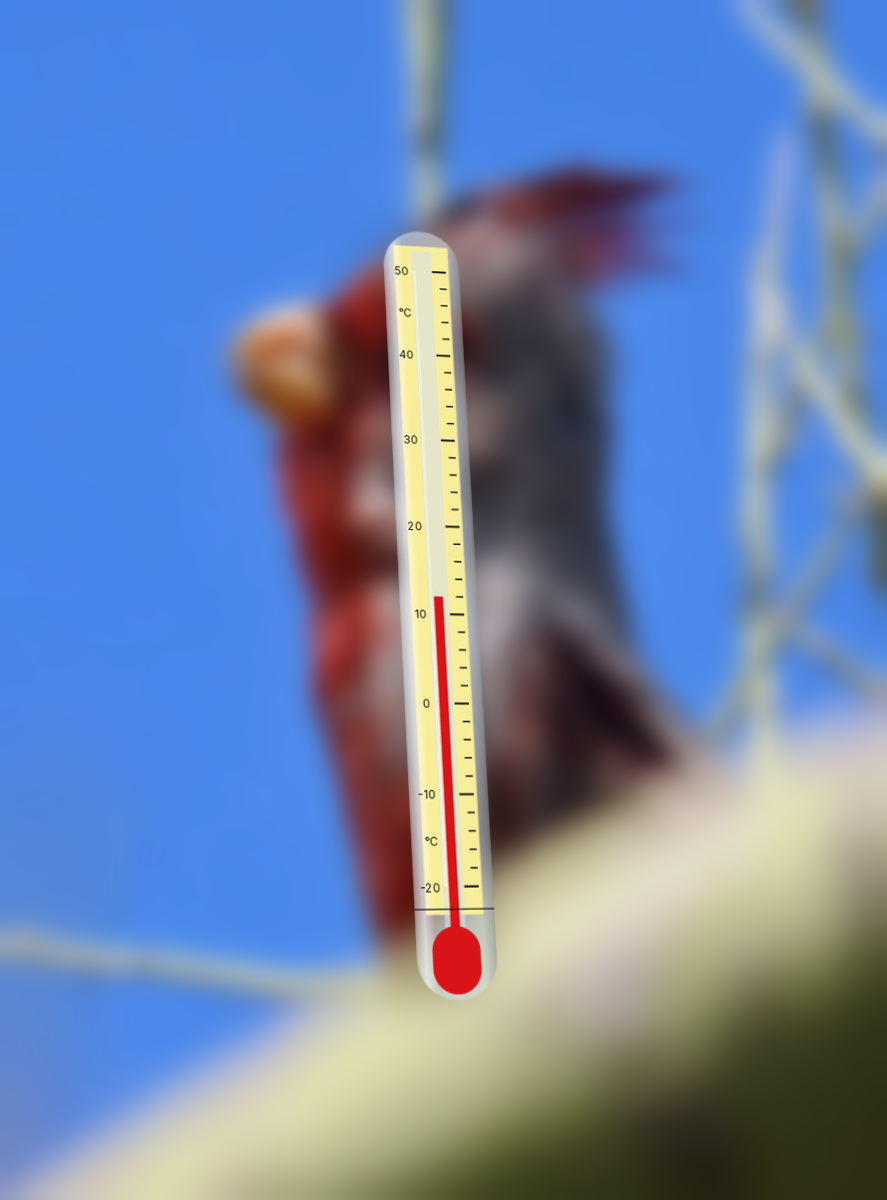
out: 12 °C
